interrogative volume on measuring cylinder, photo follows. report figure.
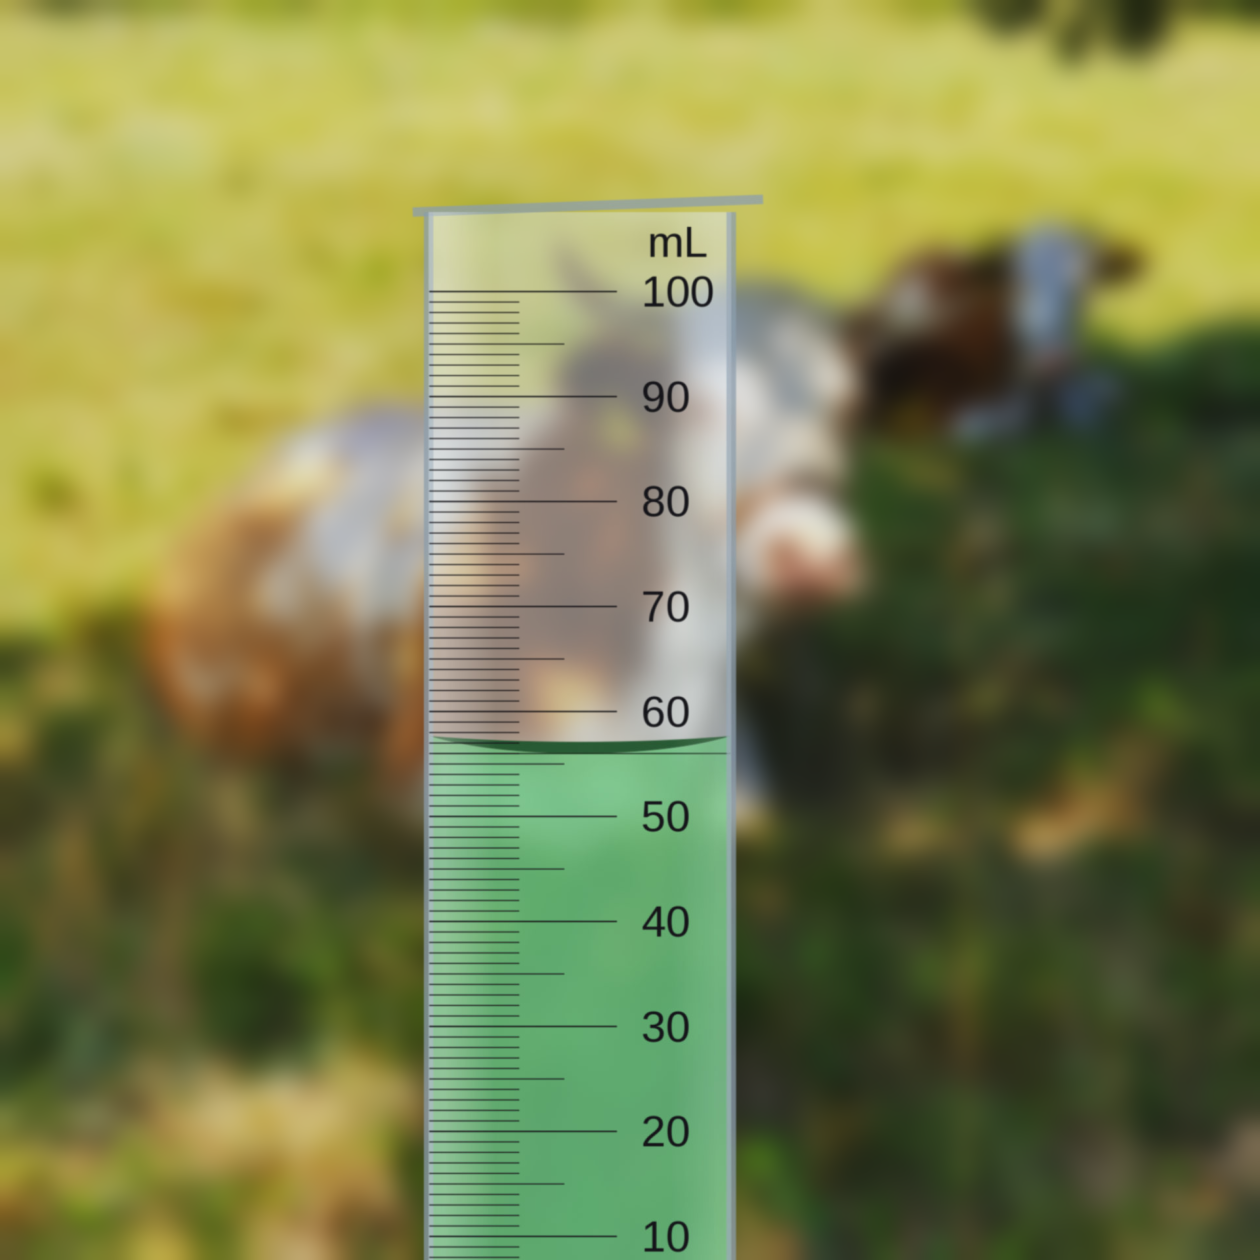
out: 56 mL
